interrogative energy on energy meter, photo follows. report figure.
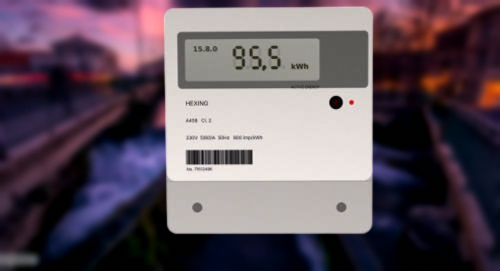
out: 95.5 kWh
